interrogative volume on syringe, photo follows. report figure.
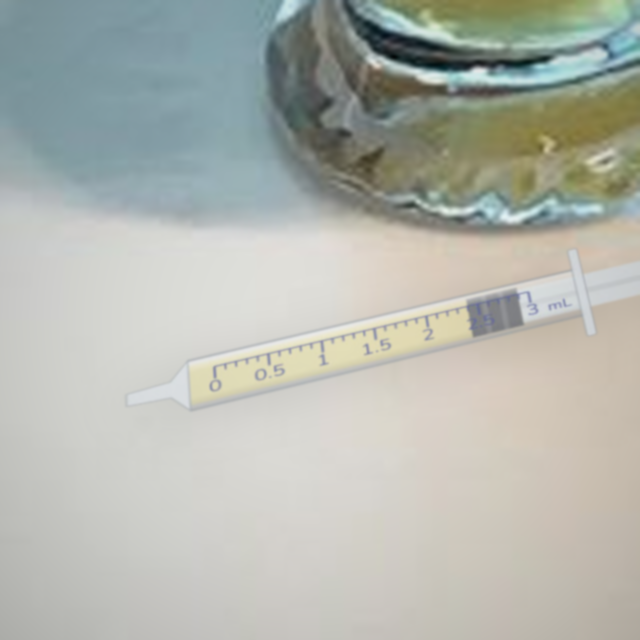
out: 2.4 mL
